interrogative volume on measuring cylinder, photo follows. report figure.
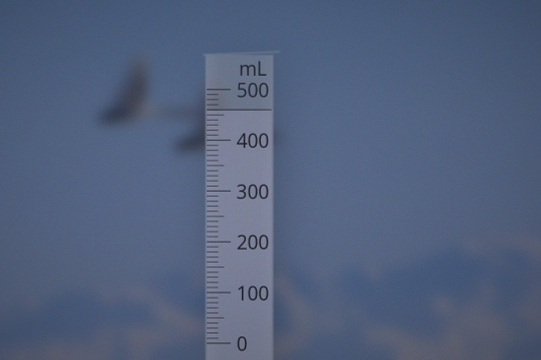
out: 460 mL
